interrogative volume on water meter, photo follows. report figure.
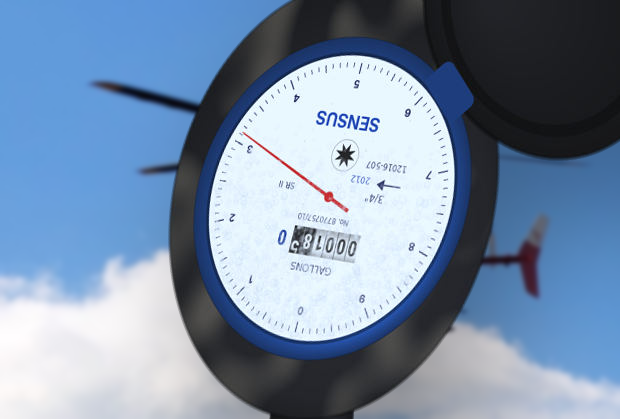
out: 1853.1 gal
